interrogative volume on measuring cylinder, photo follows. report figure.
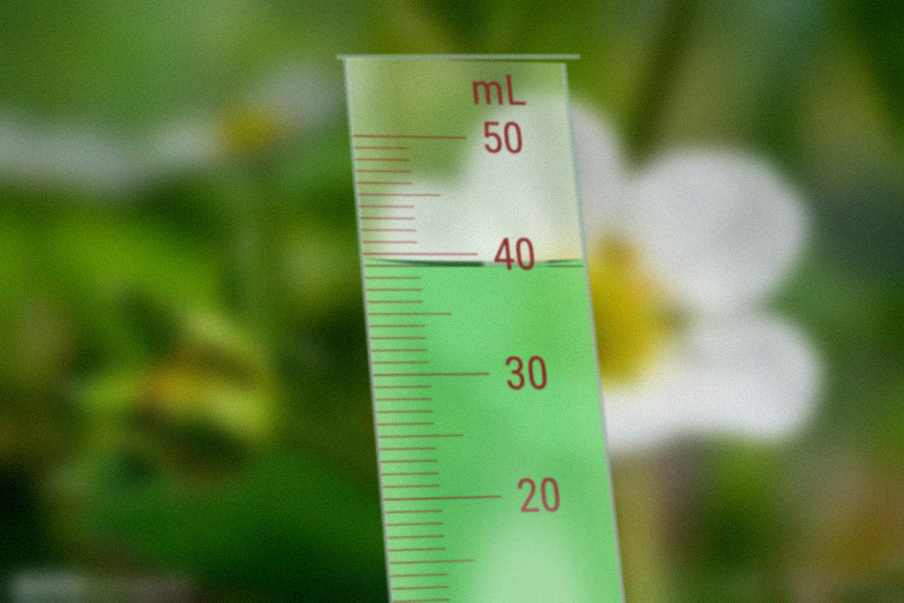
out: 39 mL
